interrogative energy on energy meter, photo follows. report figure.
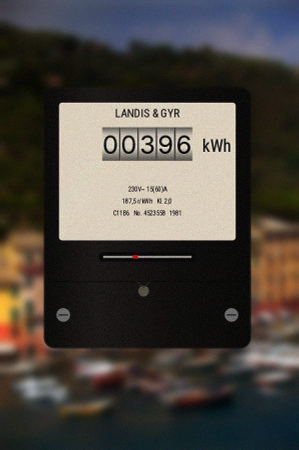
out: 396 kWh
